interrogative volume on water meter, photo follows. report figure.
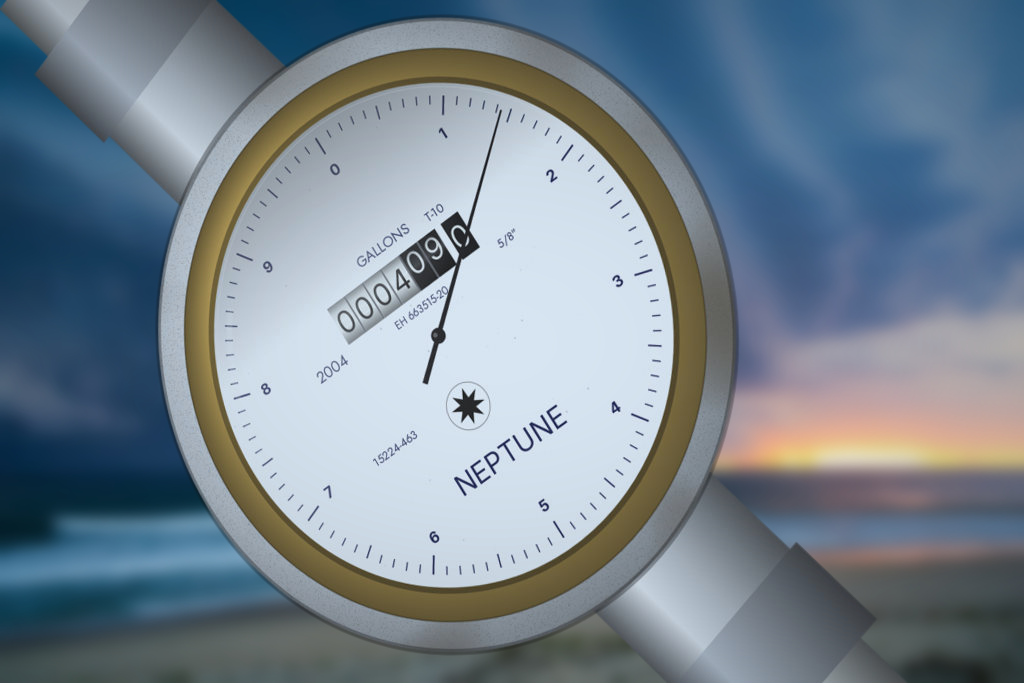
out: 4091.4 gal
